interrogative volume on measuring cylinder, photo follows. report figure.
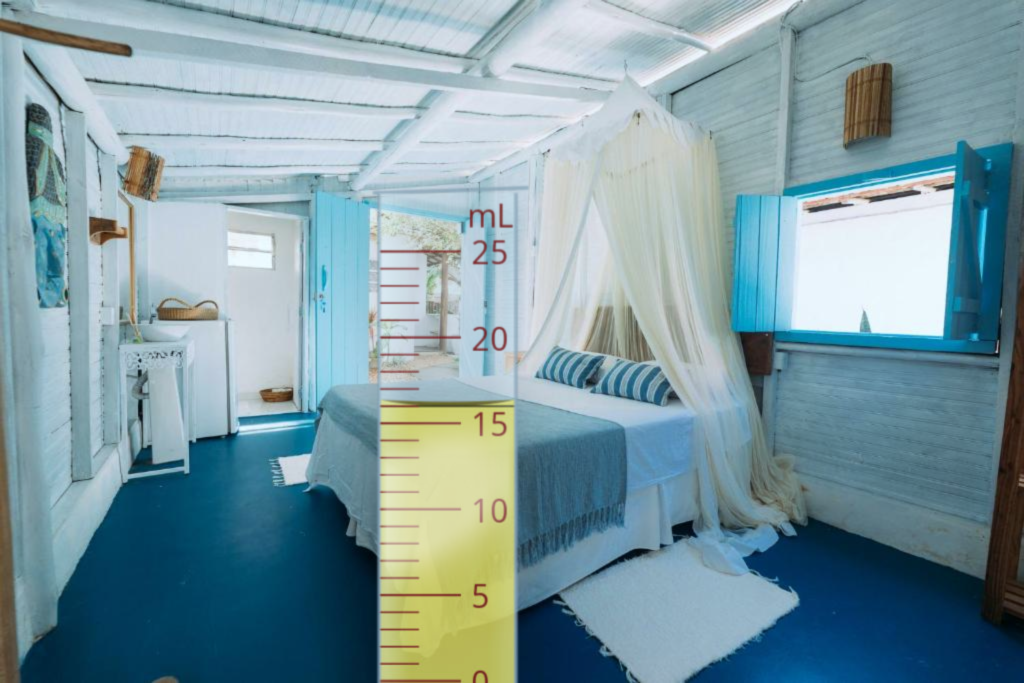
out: 16 mL
